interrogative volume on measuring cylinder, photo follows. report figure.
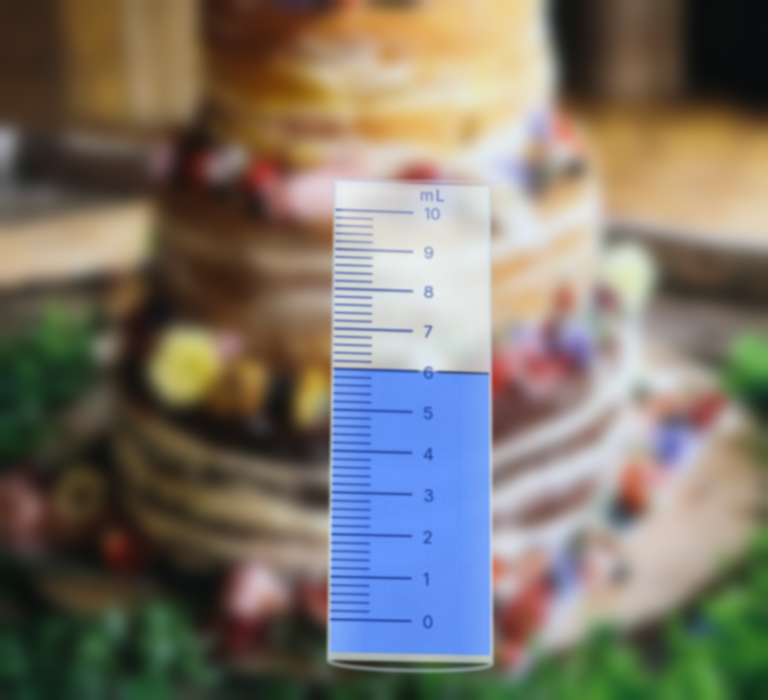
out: 6 mL
